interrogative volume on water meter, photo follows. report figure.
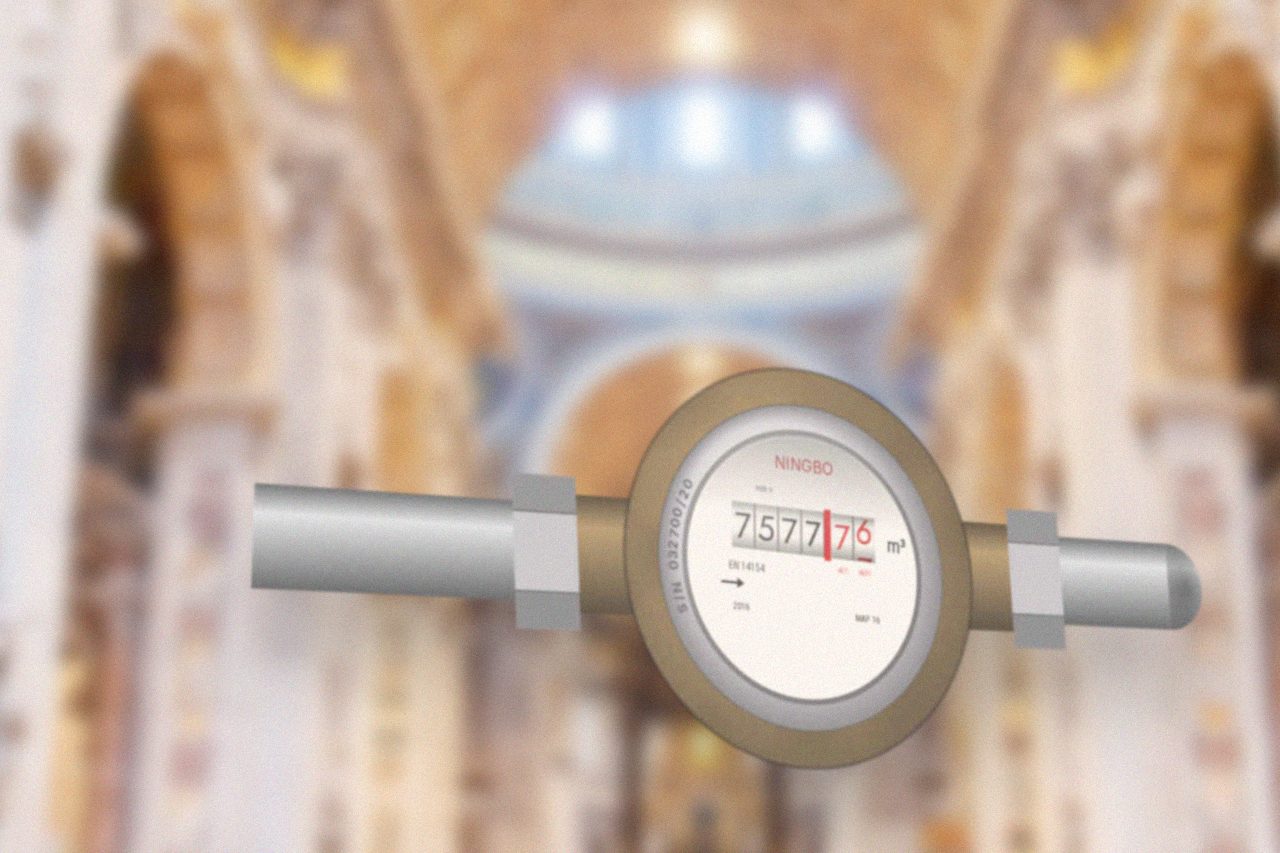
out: 7577.76 m³
